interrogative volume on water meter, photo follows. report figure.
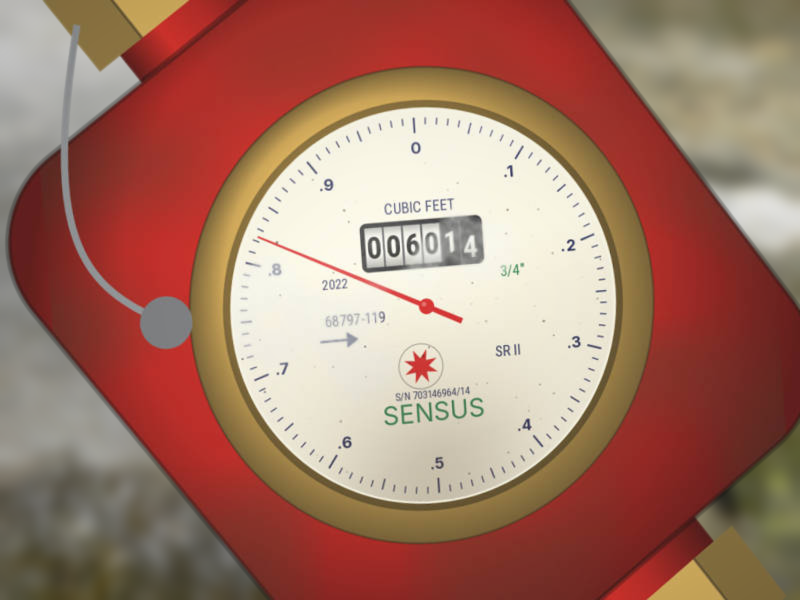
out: 6013.82 ft³
